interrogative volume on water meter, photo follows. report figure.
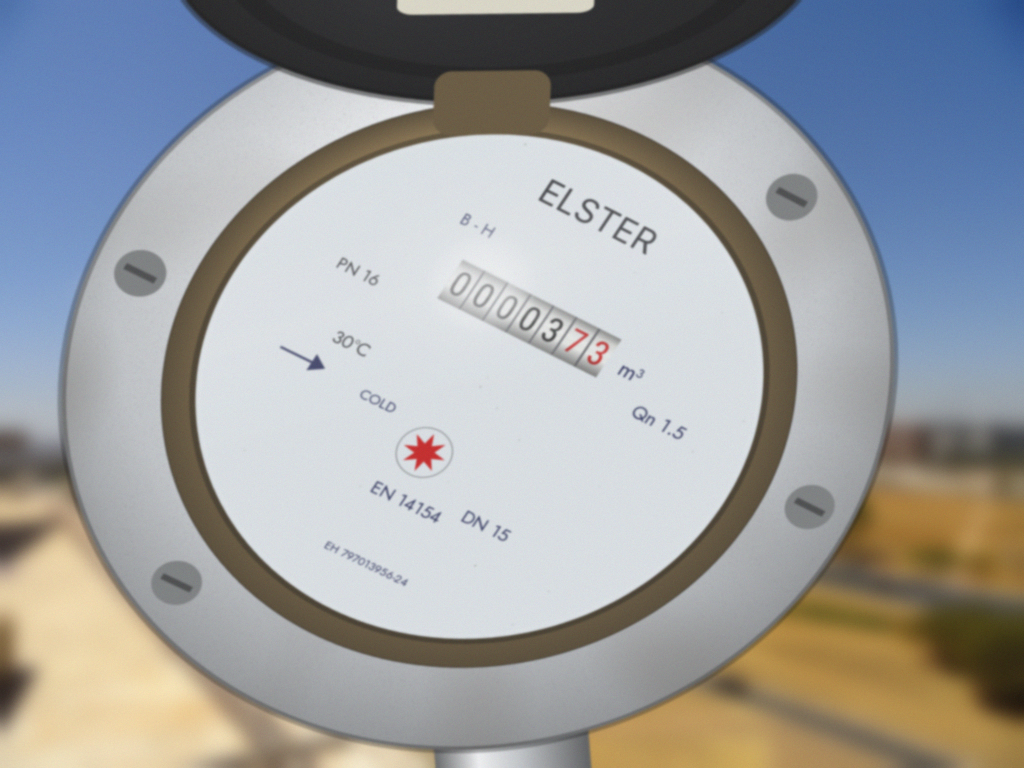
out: 3.73 m³
